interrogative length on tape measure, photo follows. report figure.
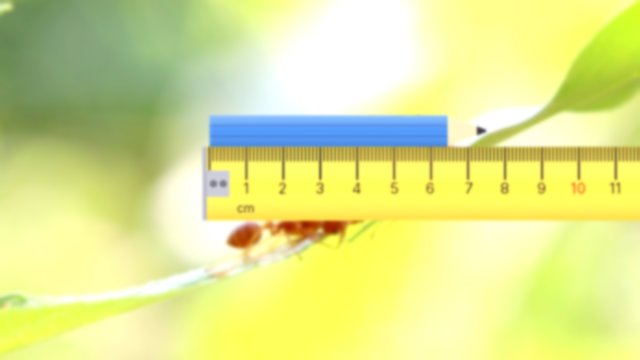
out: 7.5 cm
